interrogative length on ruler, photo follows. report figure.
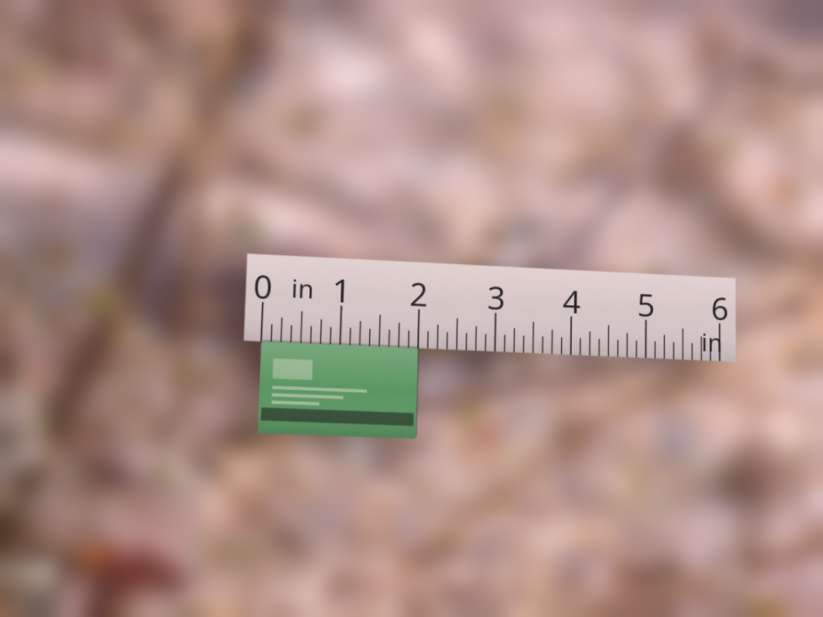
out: 2 in
